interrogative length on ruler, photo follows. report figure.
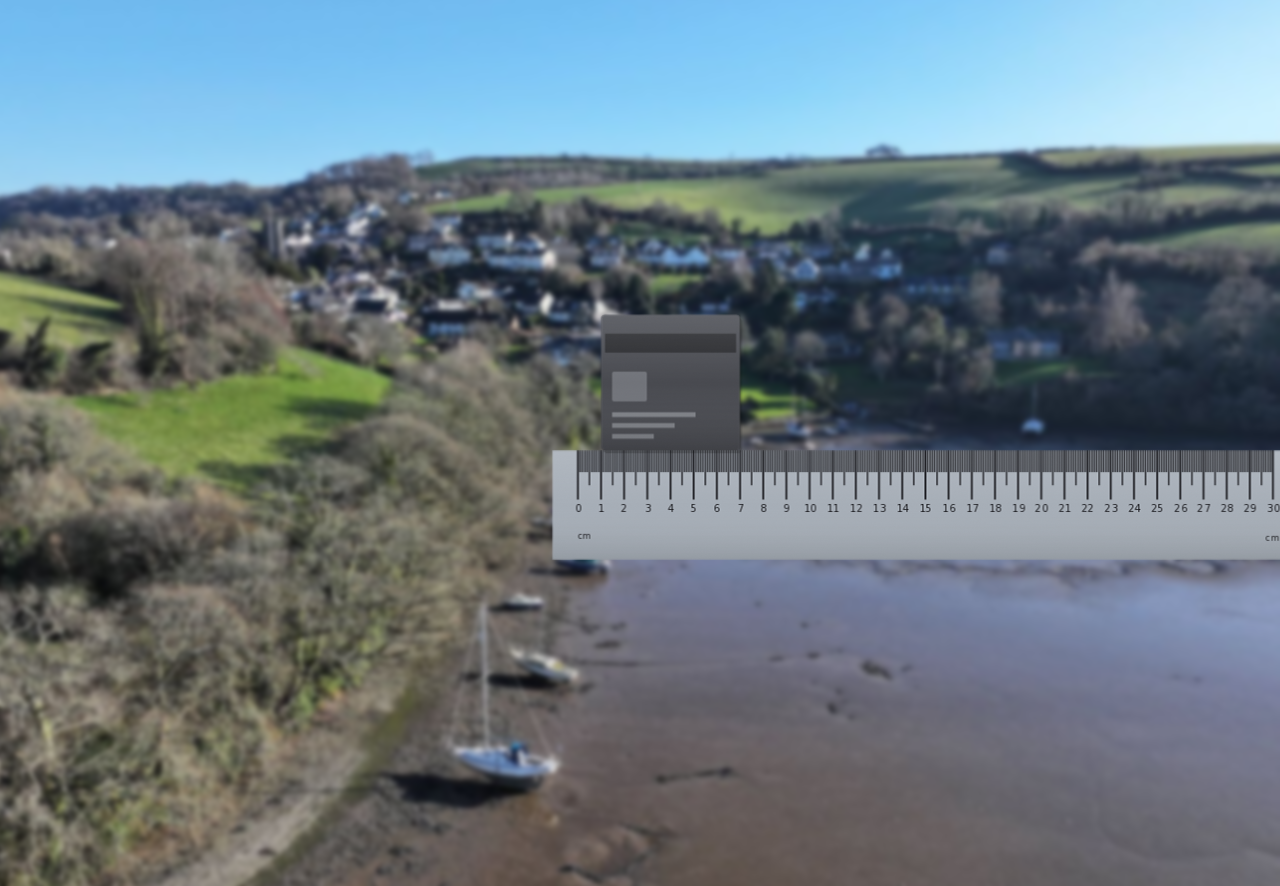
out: 6 cm
